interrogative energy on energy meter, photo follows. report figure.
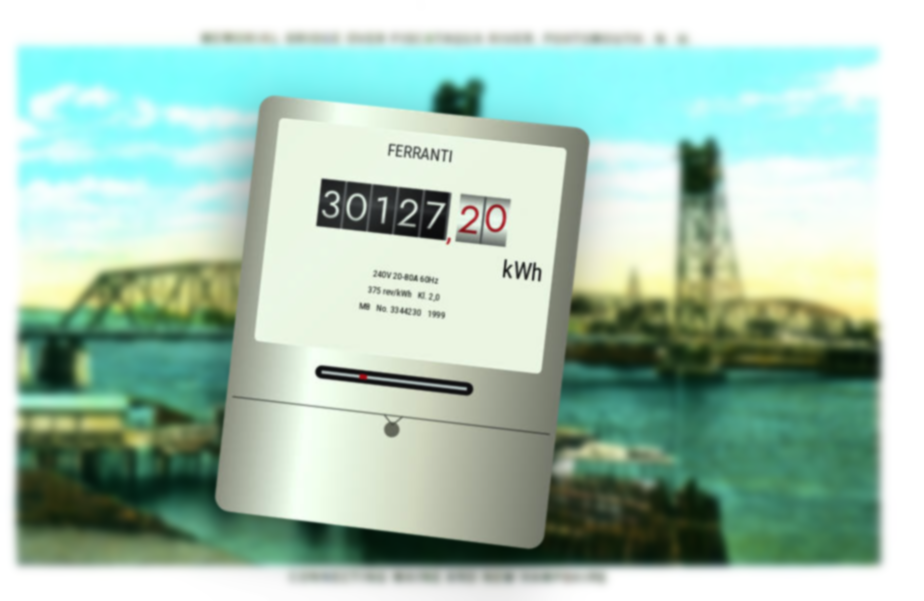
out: 30127.20 kWh
